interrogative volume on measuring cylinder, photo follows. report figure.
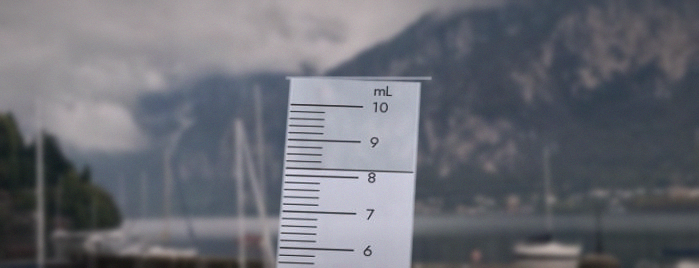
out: 8.2 mL
